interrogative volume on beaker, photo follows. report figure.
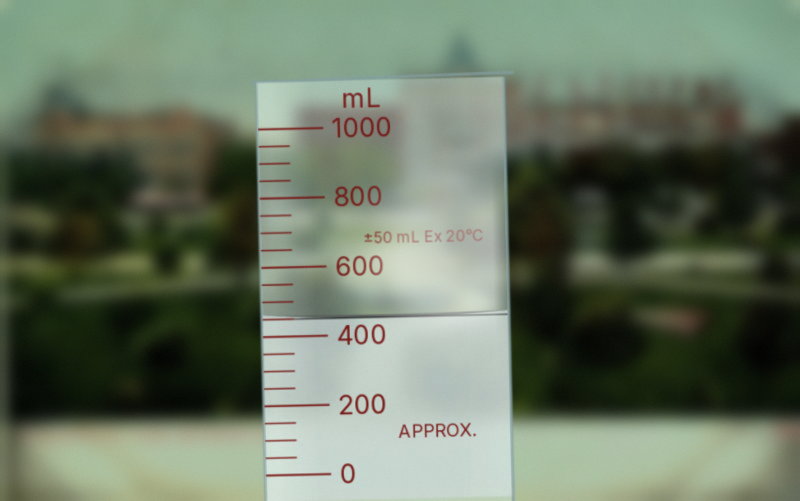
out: 450 mL
